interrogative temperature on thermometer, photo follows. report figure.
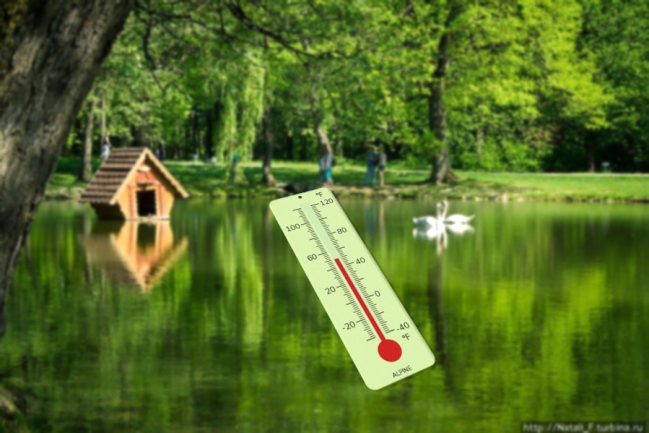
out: 50 °F
